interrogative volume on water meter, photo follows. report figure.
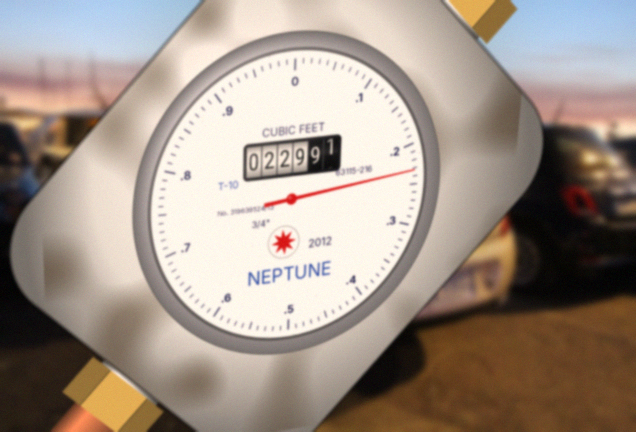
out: 22991.23 ft³
